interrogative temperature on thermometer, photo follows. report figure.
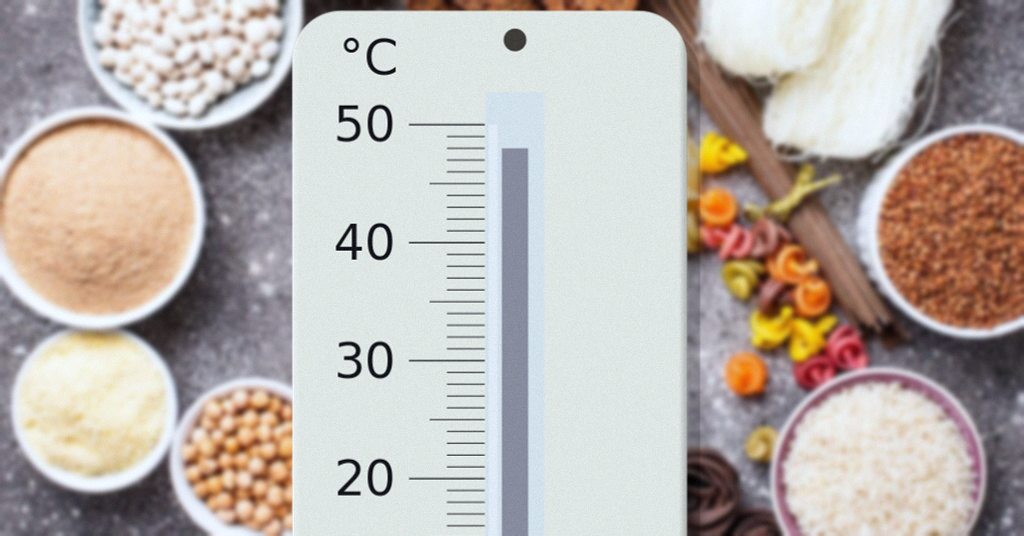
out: 48 °C
